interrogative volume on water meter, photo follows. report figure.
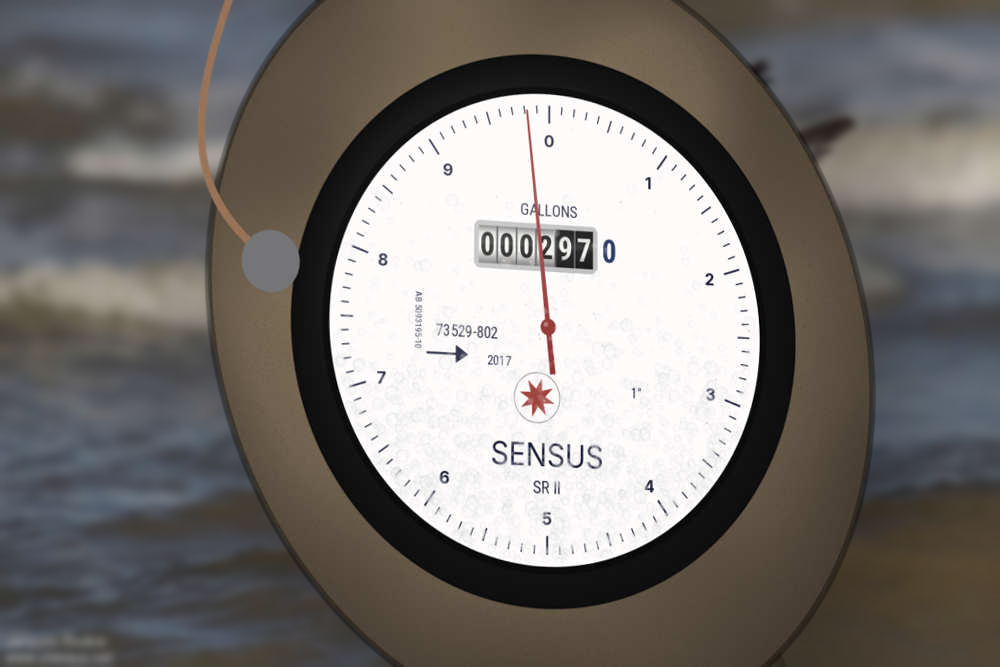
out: 2969.8 gal
